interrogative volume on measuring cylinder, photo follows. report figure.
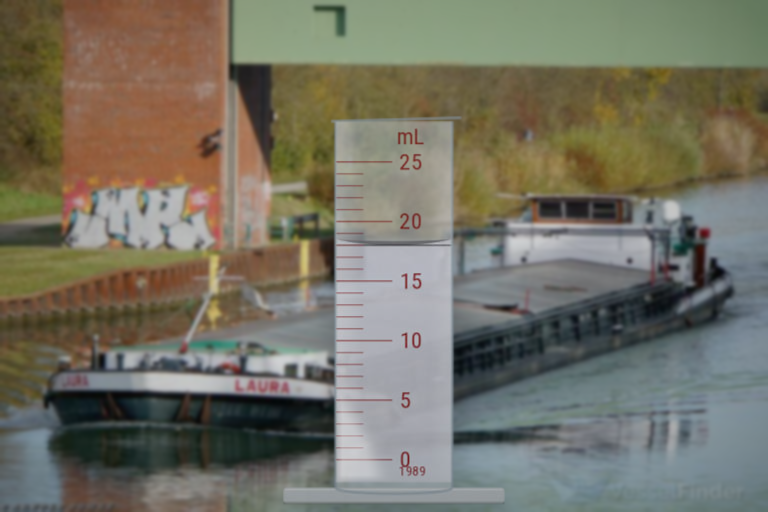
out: 18 mL
